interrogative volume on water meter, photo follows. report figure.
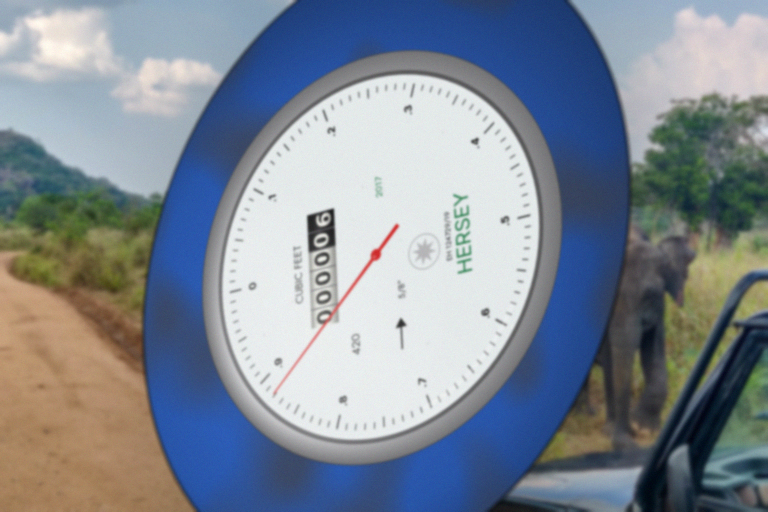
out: 5.88 ft³
